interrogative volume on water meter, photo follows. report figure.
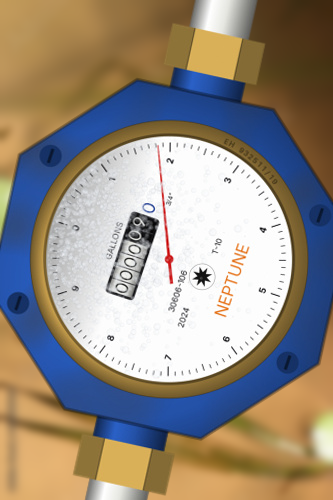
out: 91.8 gal
